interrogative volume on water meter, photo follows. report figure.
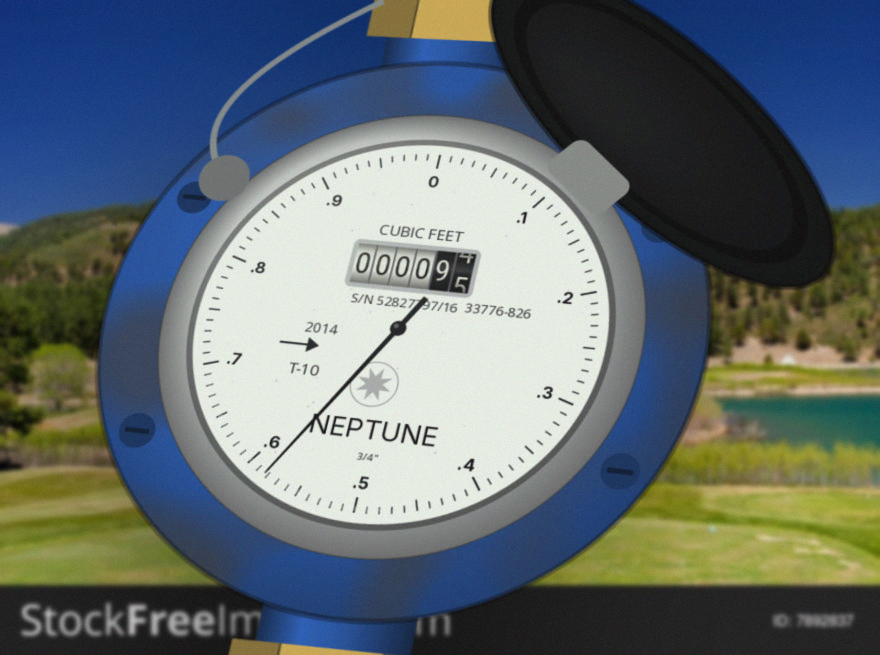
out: 94.58 ft³
